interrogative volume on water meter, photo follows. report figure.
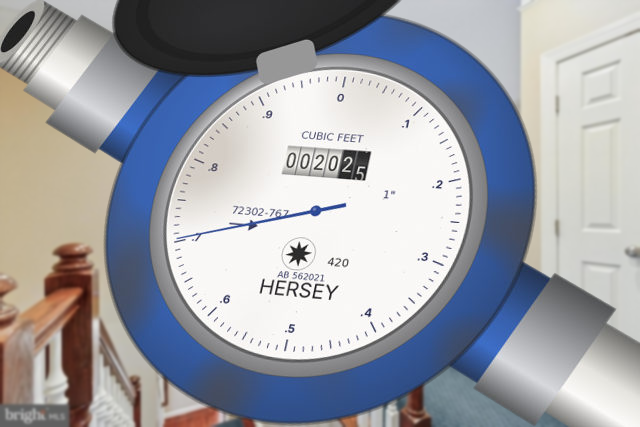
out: 2024.70 ft³
